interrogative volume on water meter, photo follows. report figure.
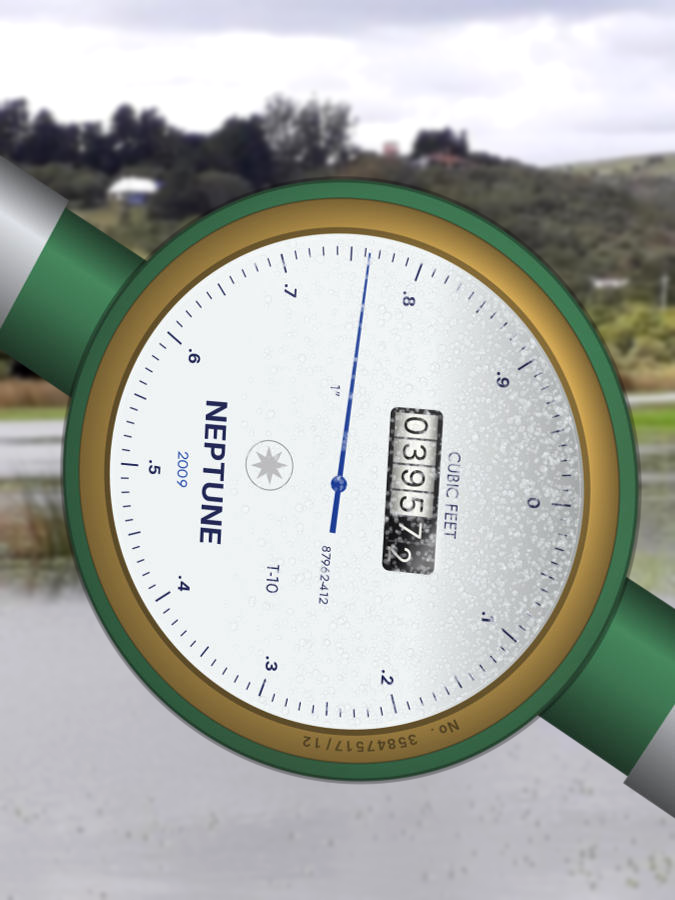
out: 39571.76 ft³
